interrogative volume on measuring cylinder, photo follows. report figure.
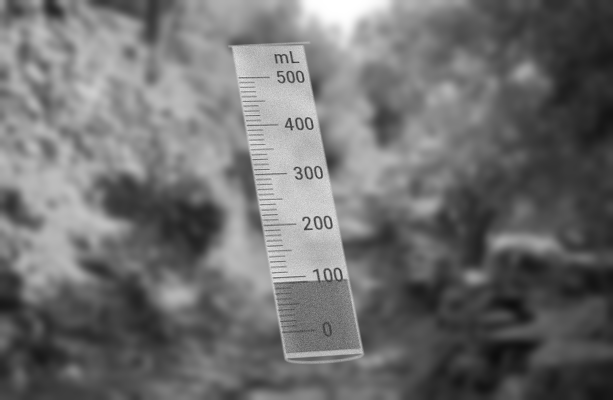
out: 90 mL
